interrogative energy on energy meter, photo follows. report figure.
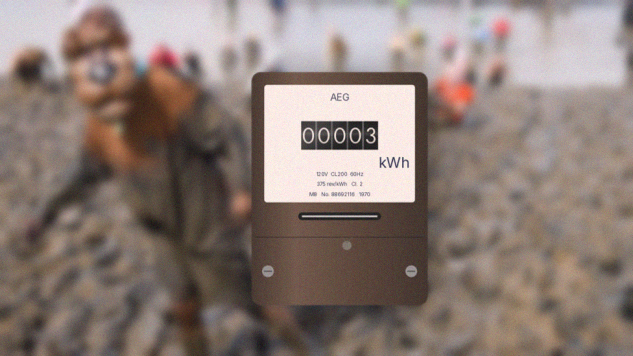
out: 3 kWh
